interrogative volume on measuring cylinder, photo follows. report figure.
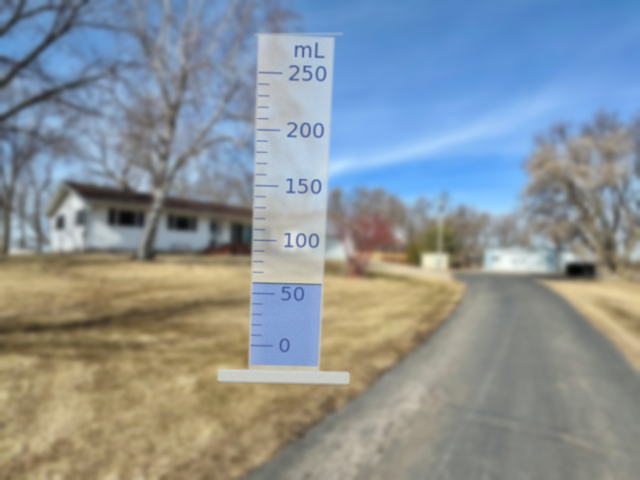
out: 60 mL
